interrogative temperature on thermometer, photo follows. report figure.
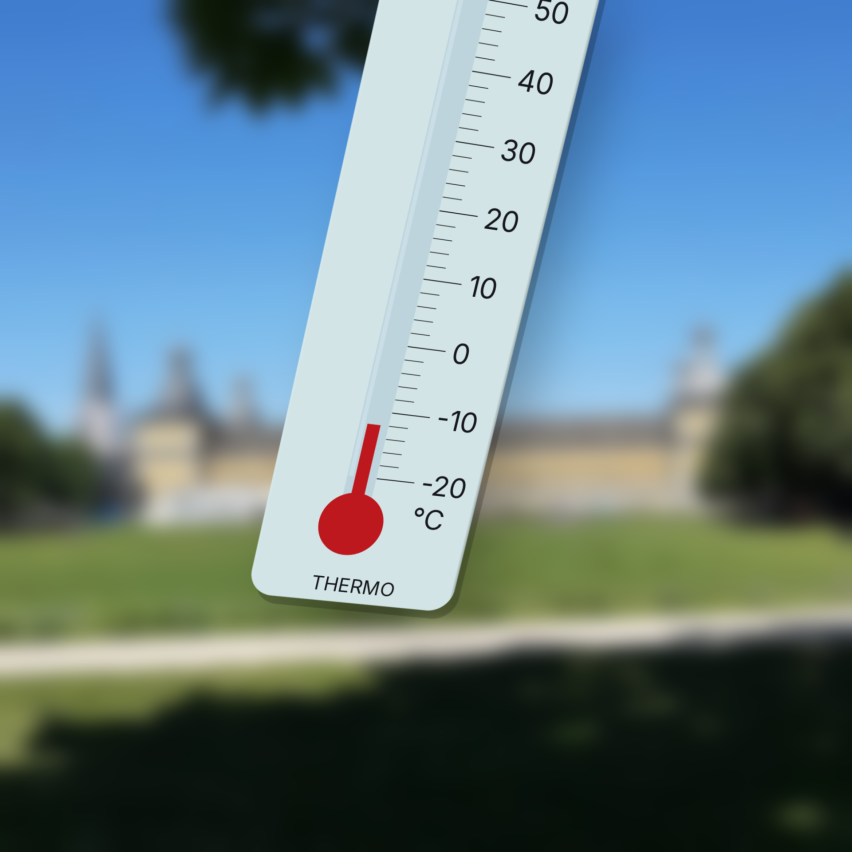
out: -12 °C
